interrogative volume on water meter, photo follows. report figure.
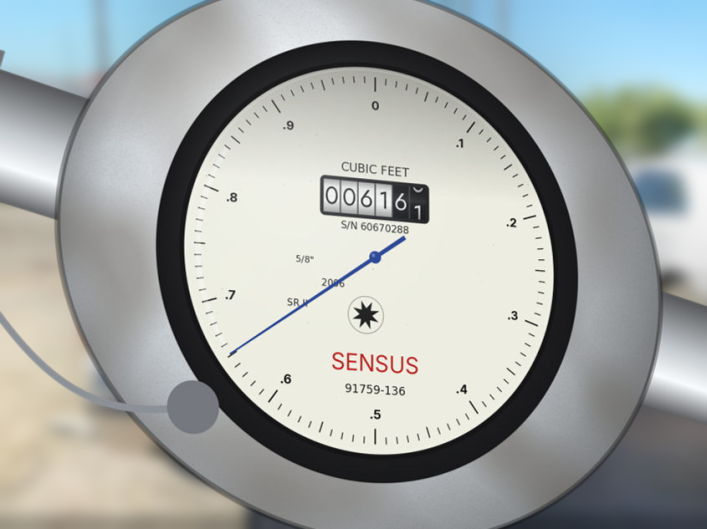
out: 6160.65 ft³
